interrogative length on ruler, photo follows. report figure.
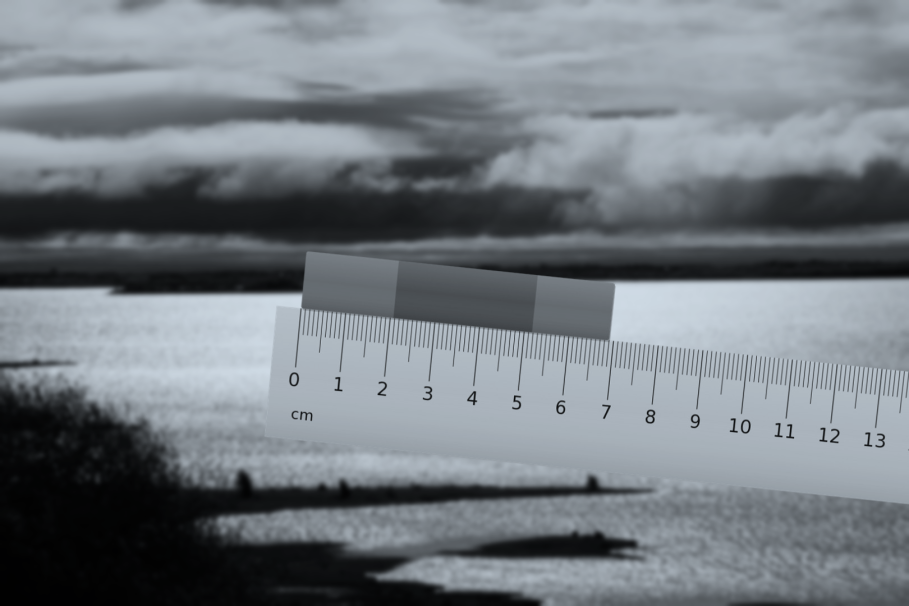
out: 6.9 cm
